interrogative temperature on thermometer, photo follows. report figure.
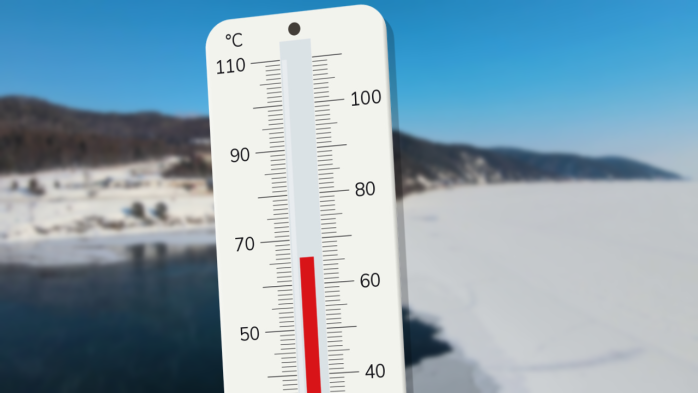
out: 66 °C
